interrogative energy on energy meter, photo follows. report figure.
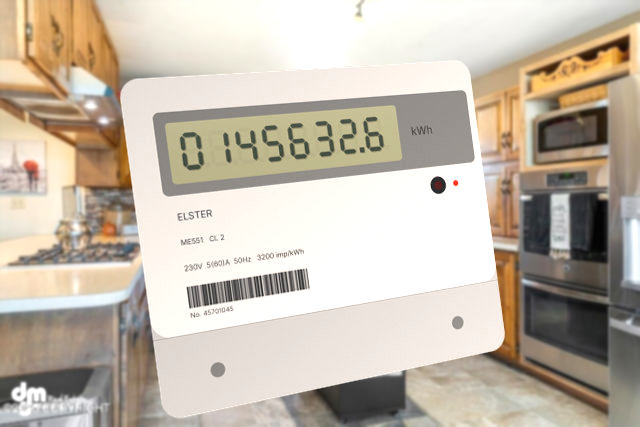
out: 145632.6 kWh
